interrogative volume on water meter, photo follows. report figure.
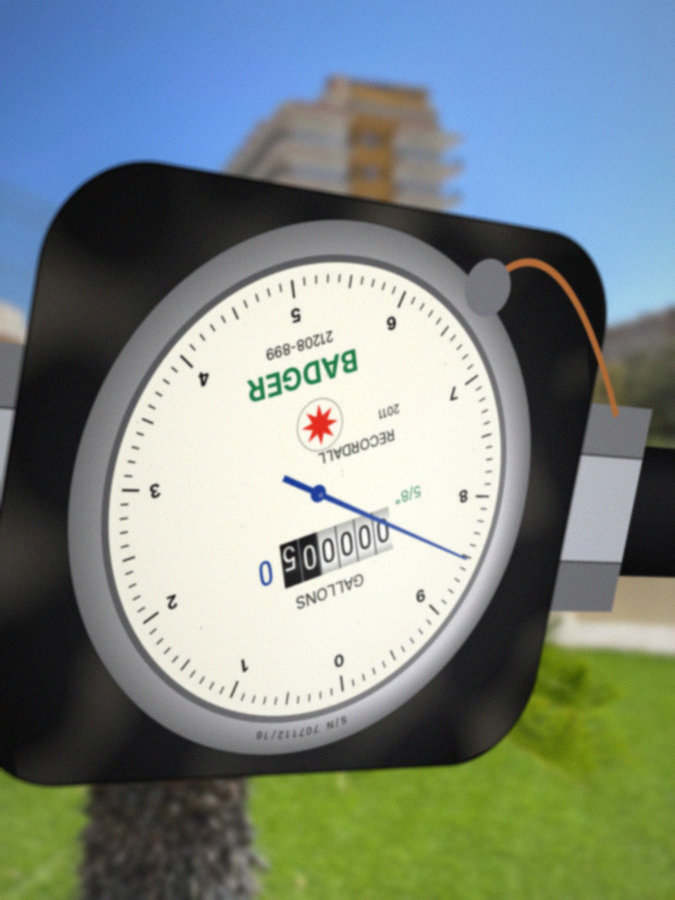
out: 48.5 gal
